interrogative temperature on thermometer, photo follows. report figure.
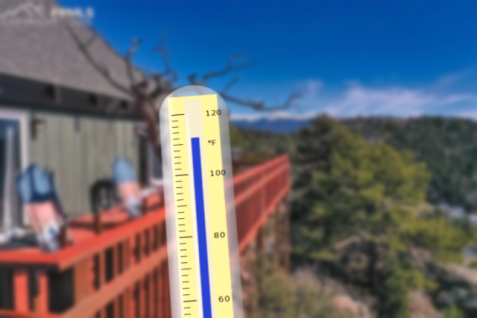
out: 112 °F
